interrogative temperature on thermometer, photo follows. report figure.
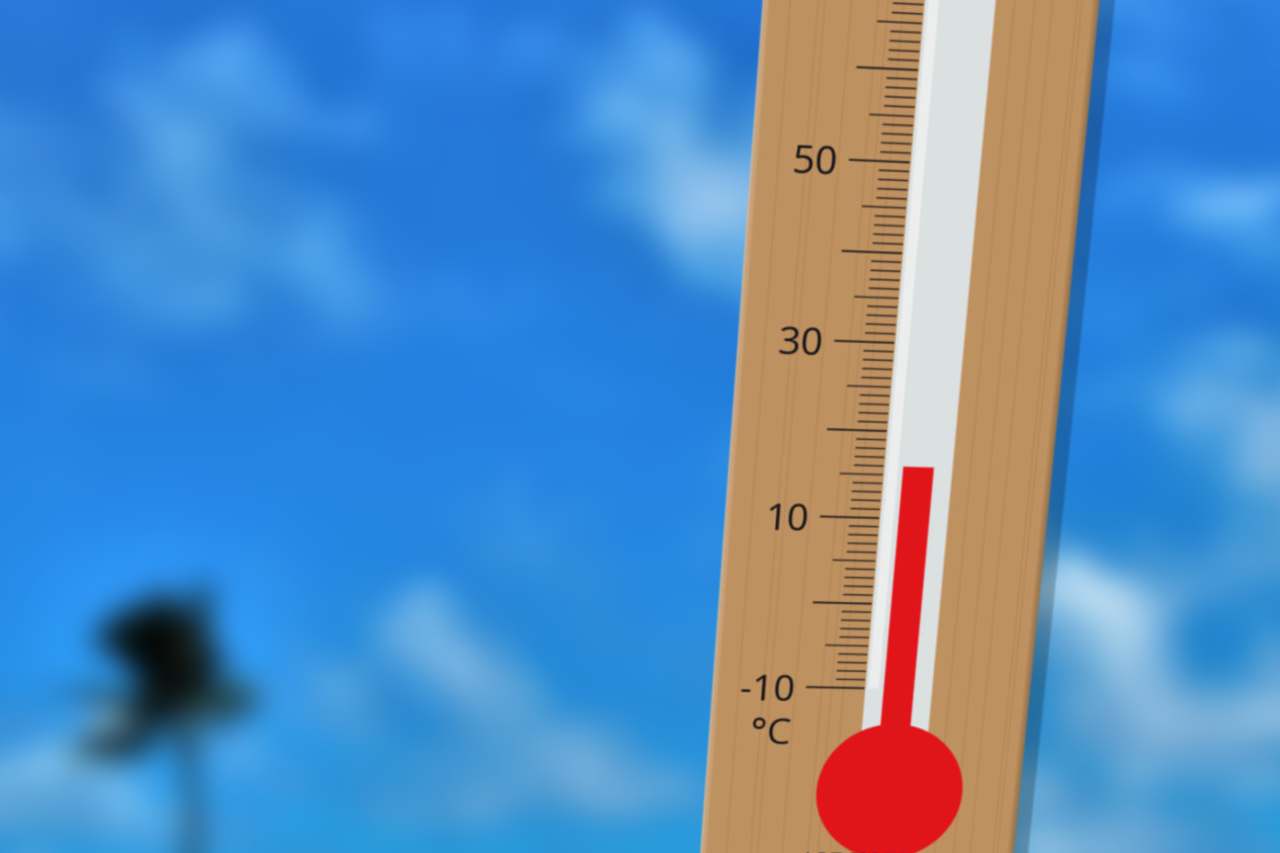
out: 16 °C
